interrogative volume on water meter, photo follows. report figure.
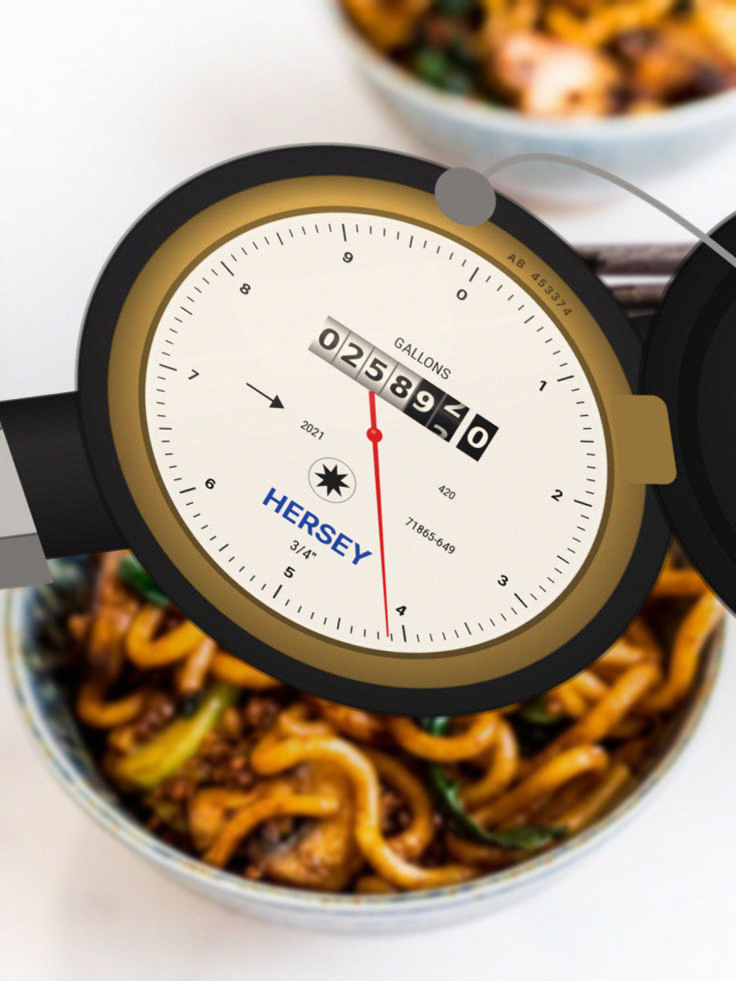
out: 258924.1 gal
